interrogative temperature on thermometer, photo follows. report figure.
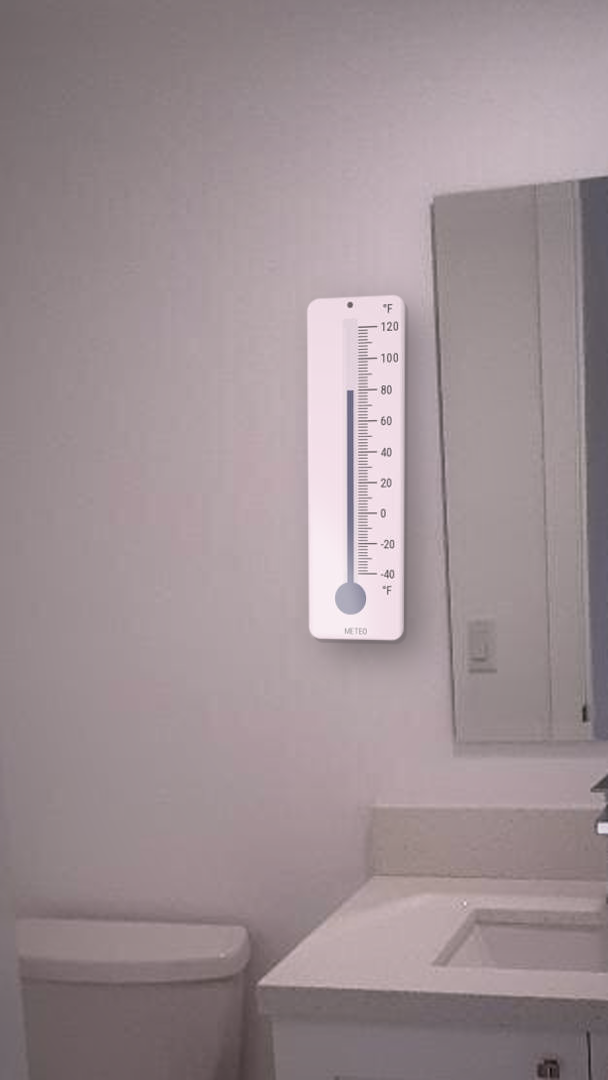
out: 80 °F
